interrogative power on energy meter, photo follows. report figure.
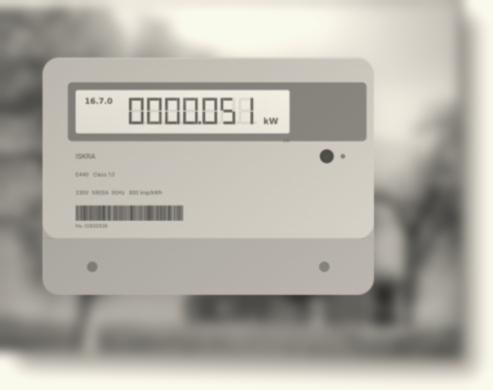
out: 0.051 kW
